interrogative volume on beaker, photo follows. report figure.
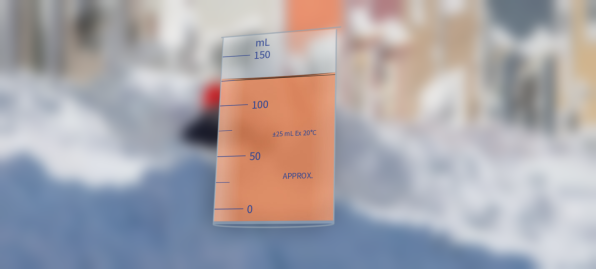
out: 125 mL
